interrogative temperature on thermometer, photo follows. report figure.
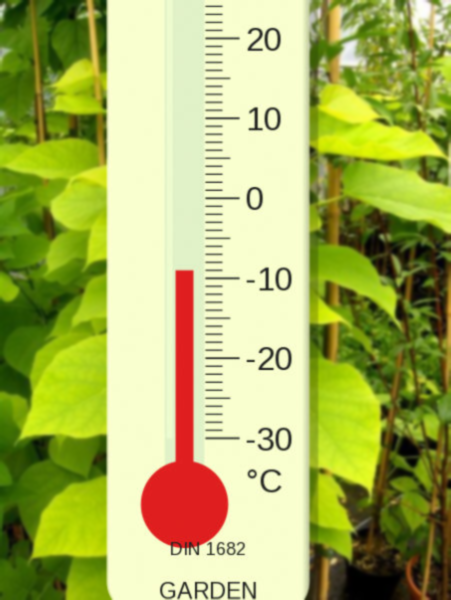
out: -9 °C
